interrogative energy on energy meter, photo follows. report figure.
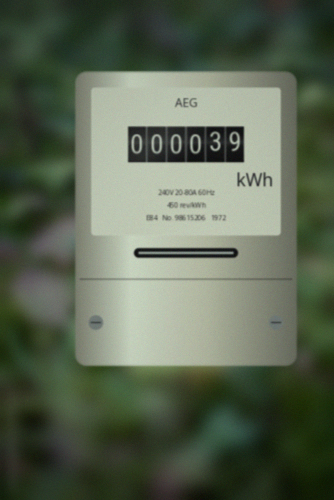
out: 39 kWh
